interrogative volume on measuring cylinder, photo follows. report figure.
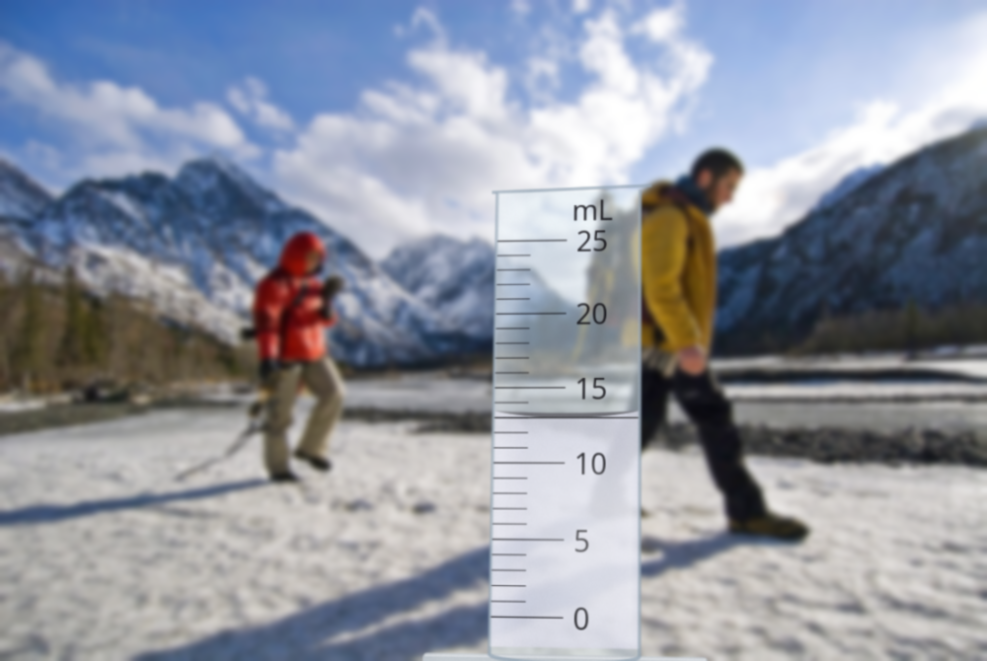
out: 13 mL
